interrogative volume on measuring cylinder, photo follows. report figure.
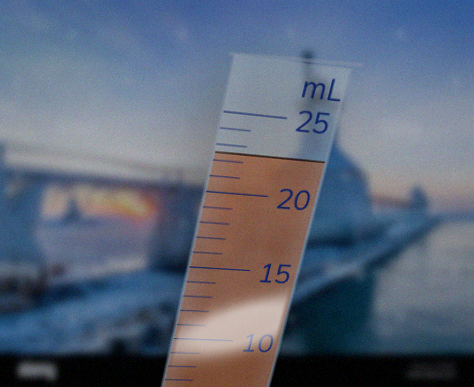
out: 22.5 mL
